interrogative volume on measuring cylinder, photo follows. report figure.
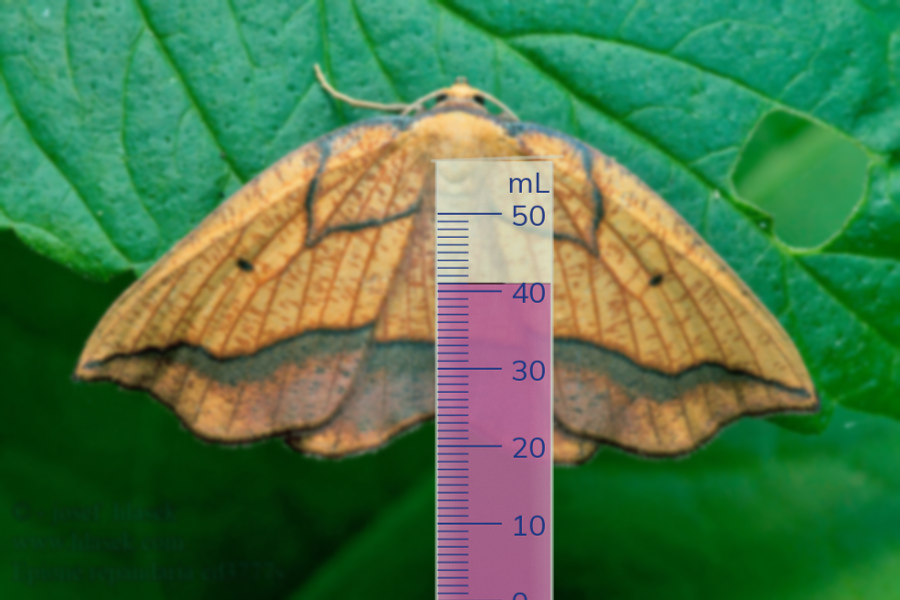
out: 41 mL
